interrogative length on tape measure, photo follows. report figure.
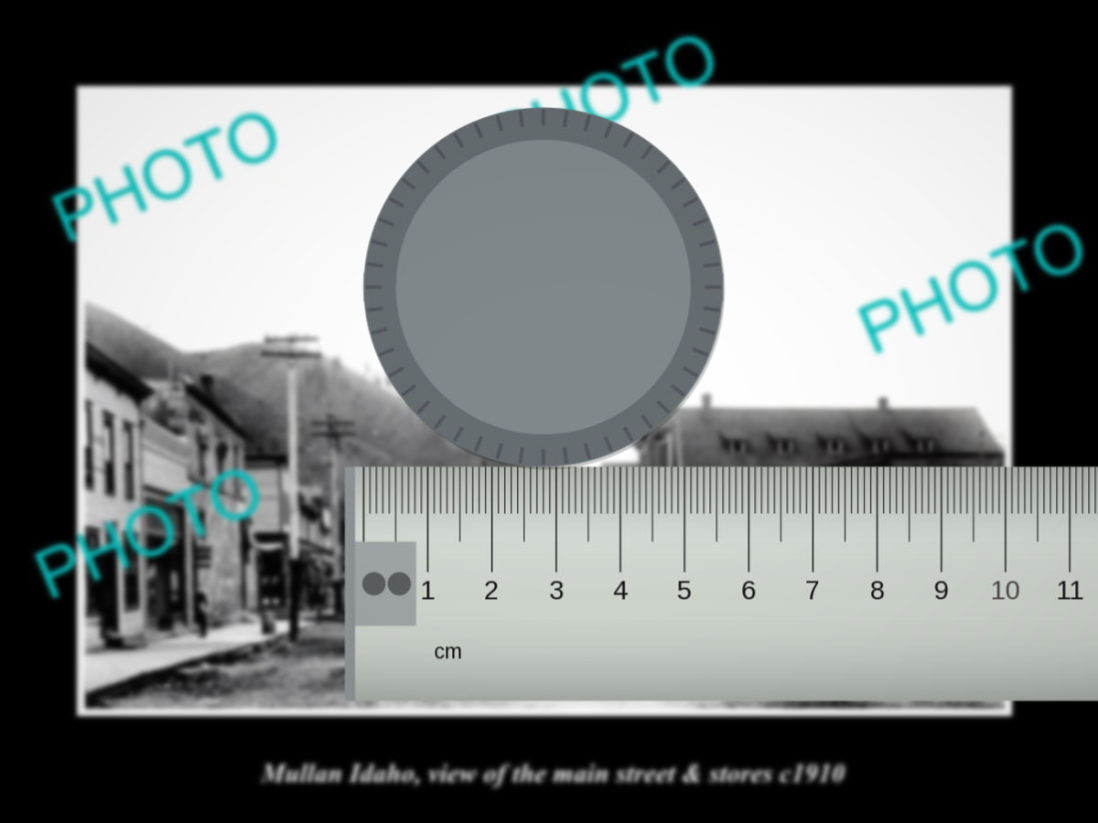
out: 5.6 cm
